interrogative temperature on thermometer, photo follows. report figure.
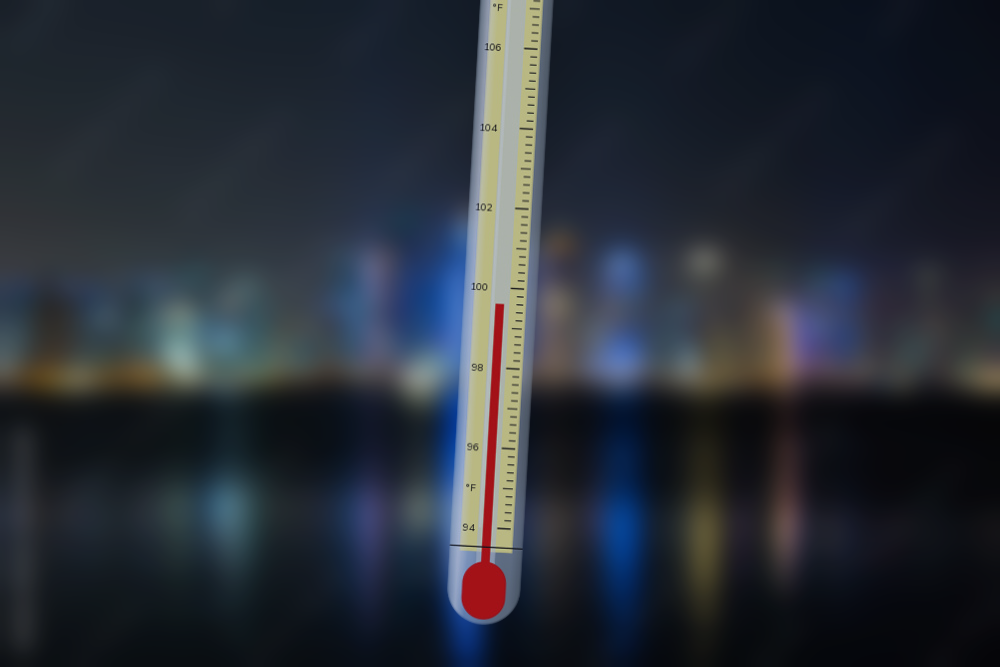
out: 99.6 °F
